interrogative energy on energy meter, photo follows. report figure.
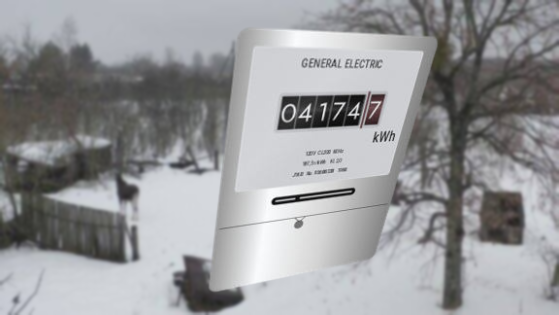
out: 4174.7 kWh
